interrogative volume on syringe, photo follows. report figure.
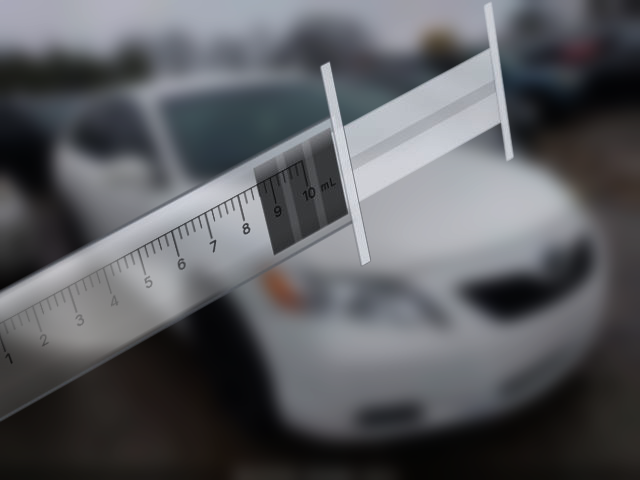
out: 8.6 mL
